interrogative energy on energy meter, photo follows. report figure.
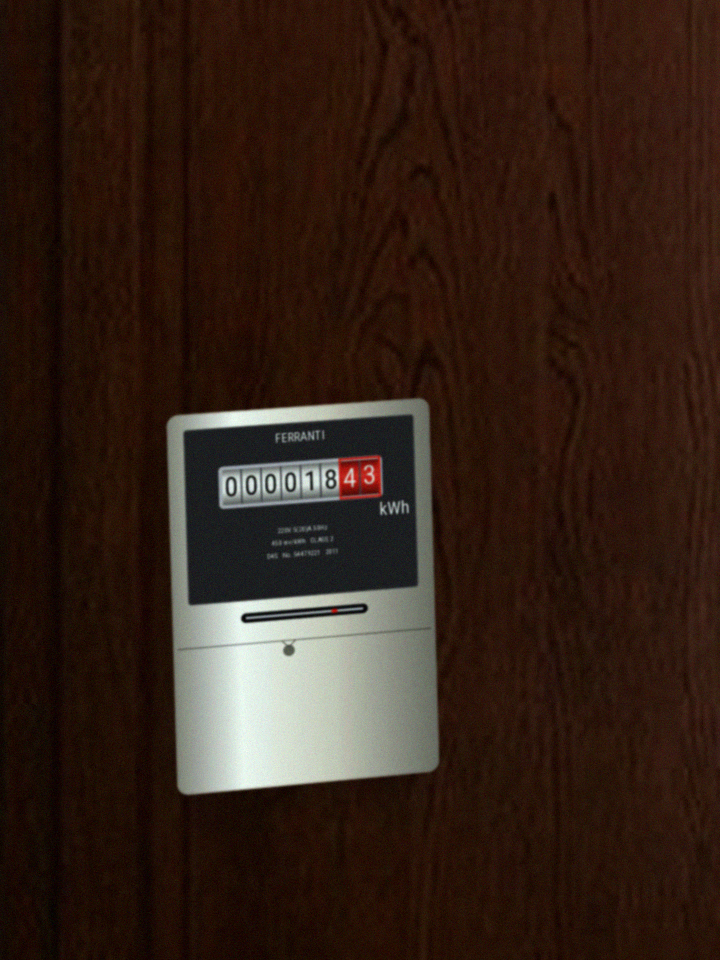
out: 18.43 kWh
